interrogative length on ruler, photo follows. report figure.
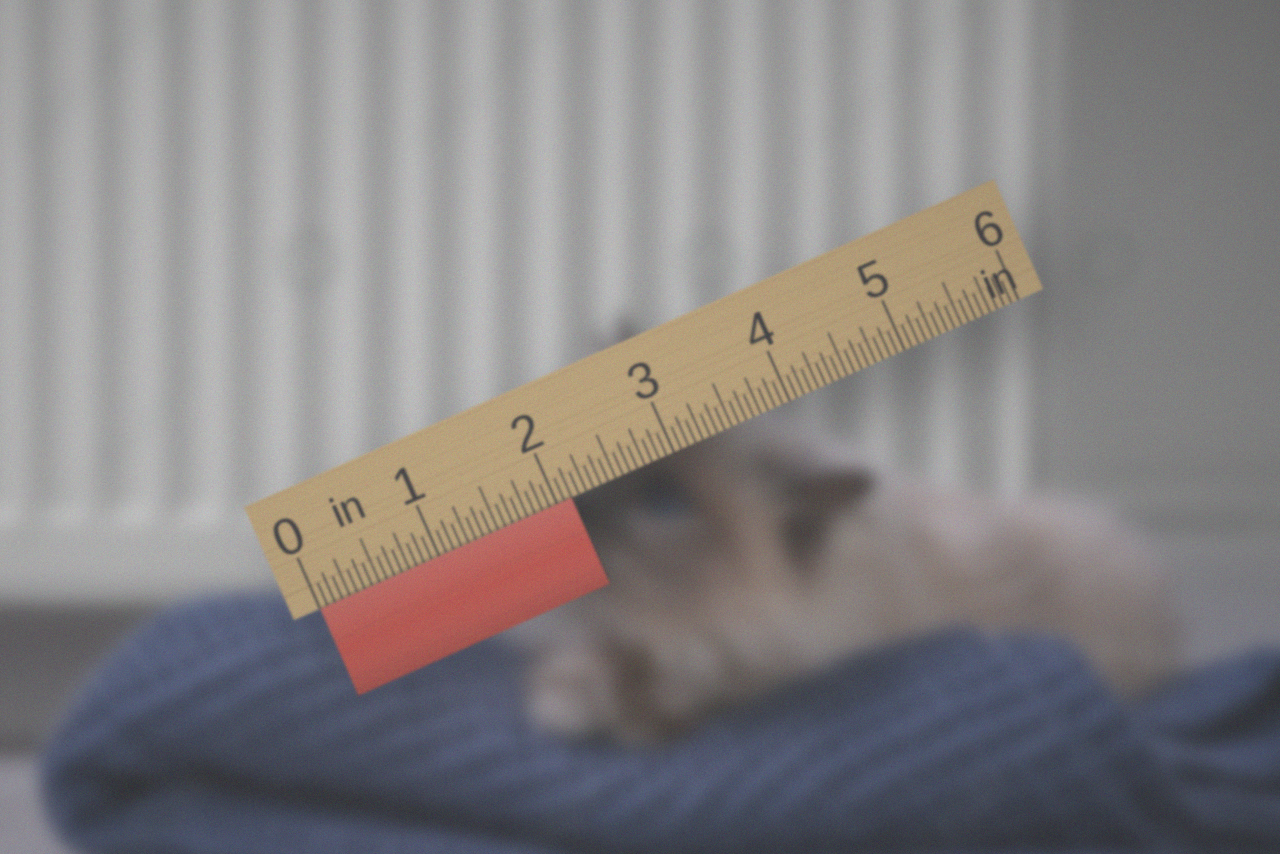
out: 2.125 in
